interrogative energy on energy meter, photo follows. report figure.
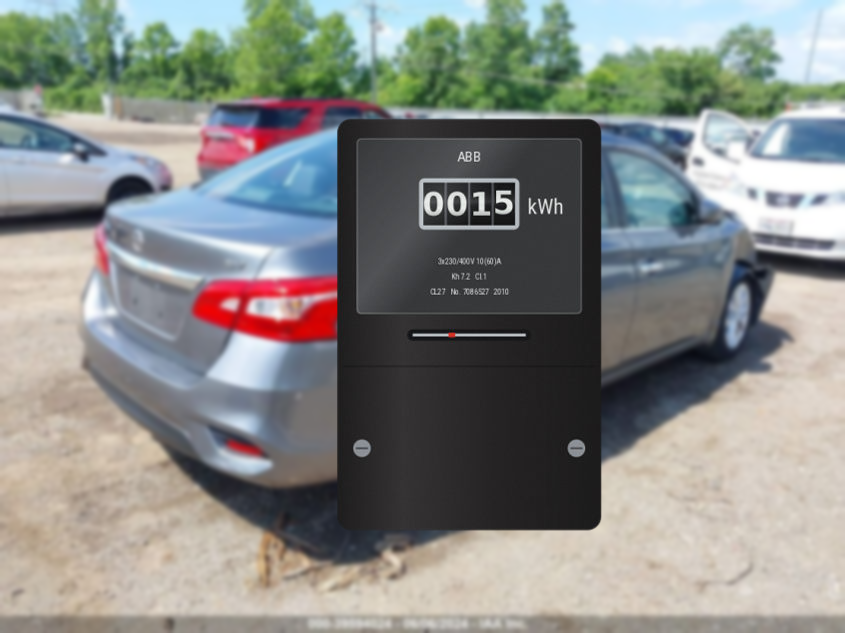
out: 15 kWh
